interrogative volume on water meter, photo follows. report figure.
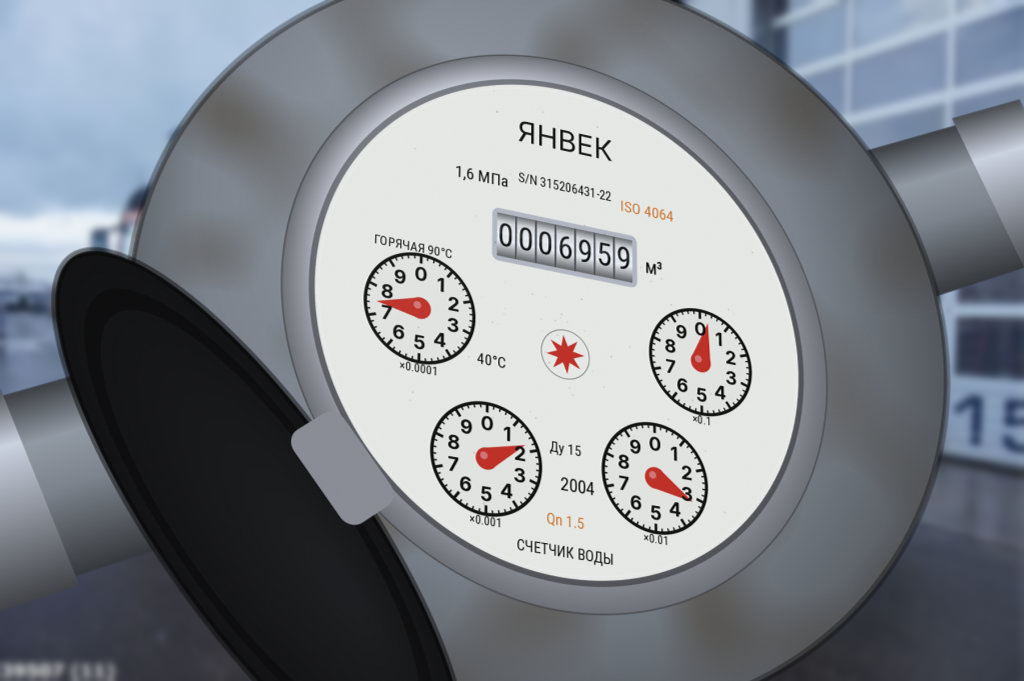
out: 6959.0317 m³
